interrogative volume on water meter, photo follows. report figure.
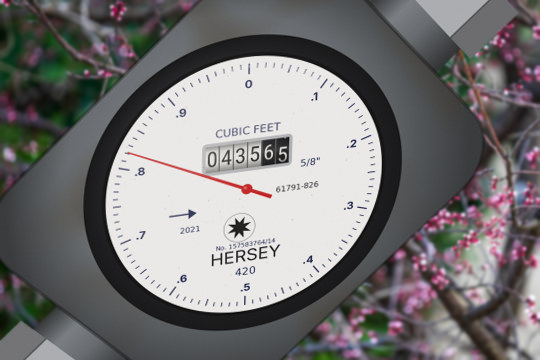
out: 43564.82 ft³
